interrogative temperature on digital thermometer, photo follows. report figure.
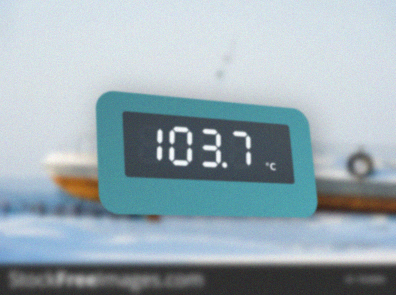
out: 103.7 °C
